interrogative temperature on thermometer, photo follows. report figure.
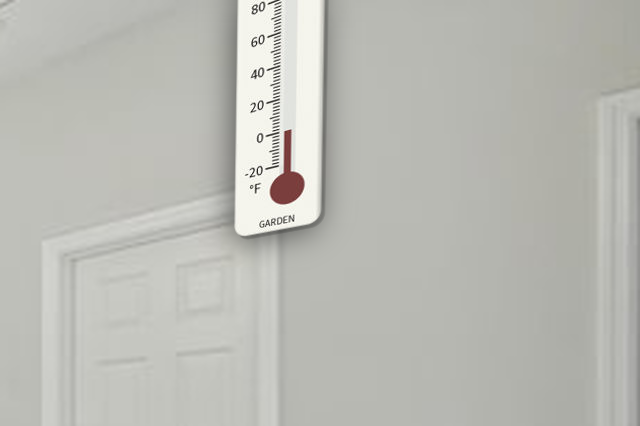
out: 0 °F
